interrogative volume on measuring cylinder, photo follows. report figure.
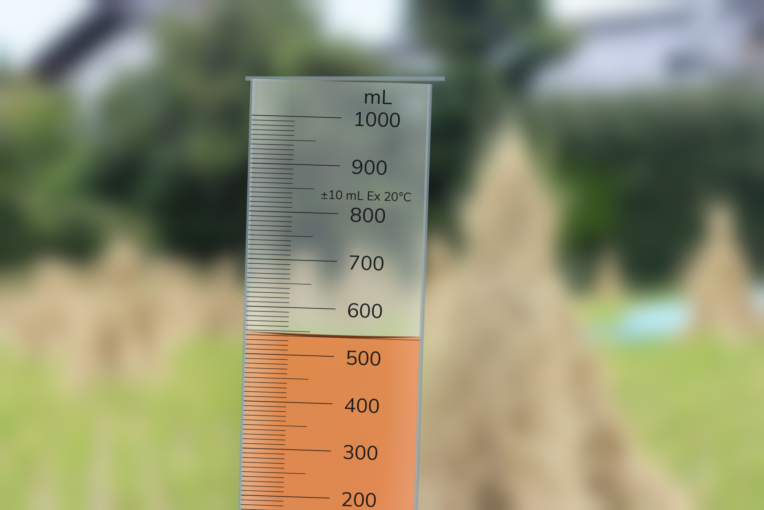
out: 540 mL
